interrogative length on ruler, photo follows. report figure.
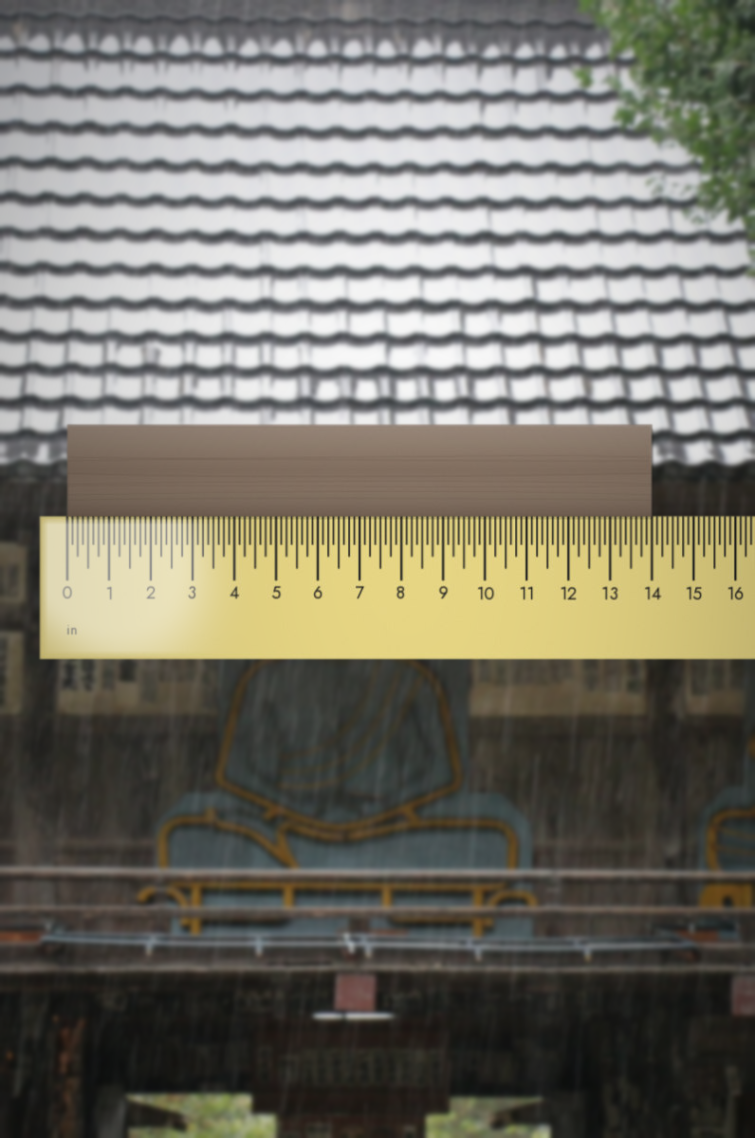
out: 14 in
